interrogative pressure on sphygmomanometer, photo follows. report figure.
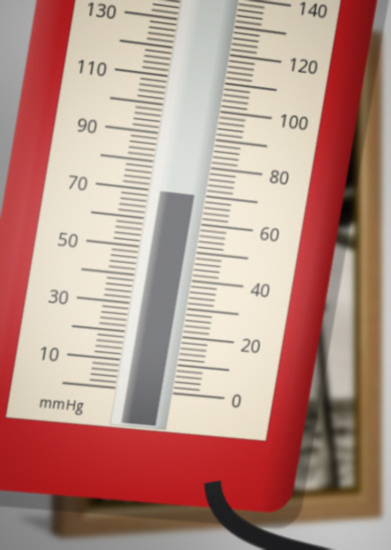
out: 70 mmHg
